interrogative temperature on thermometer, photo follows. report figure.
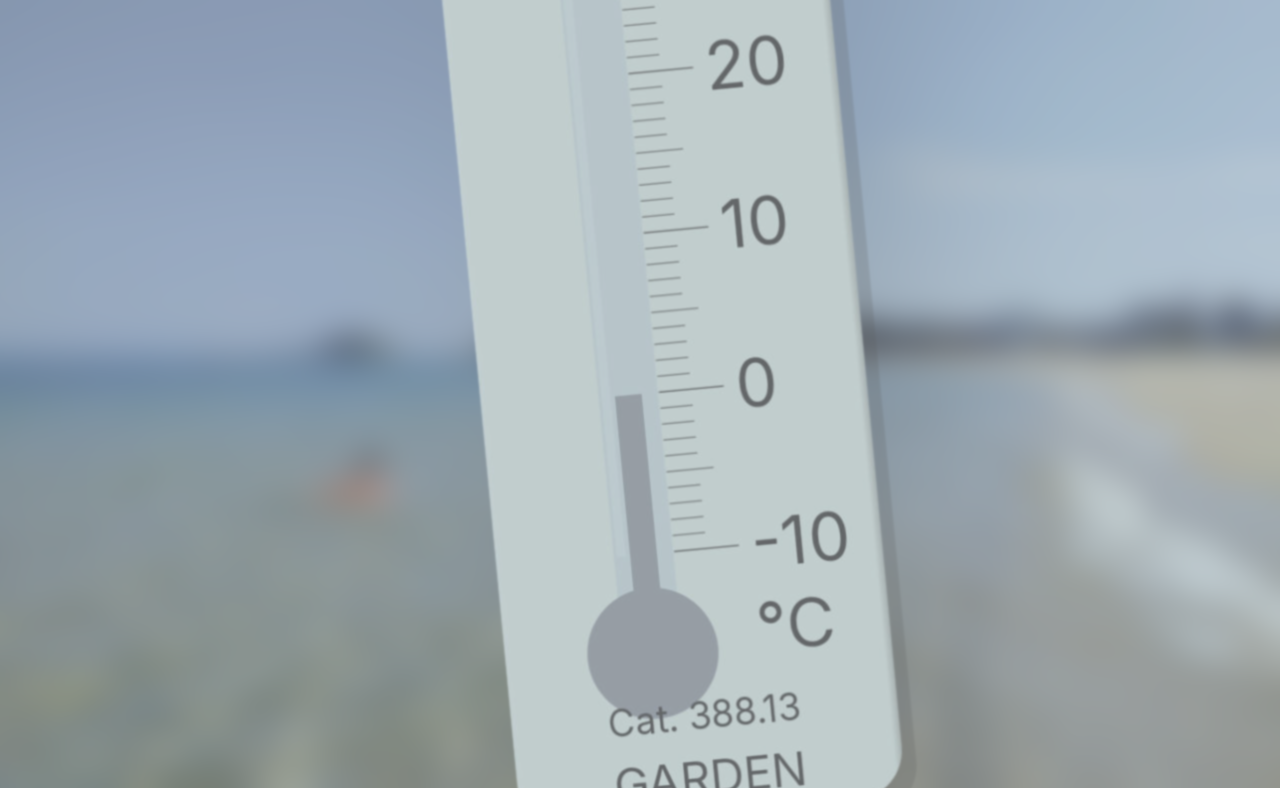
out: 0 °C
